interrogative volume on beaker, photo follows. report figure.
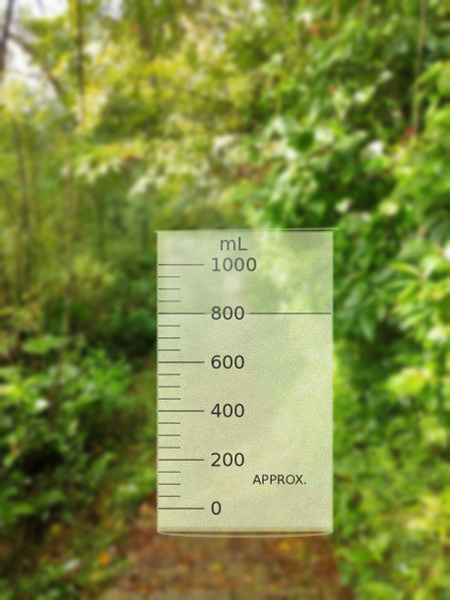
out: 800 mL
